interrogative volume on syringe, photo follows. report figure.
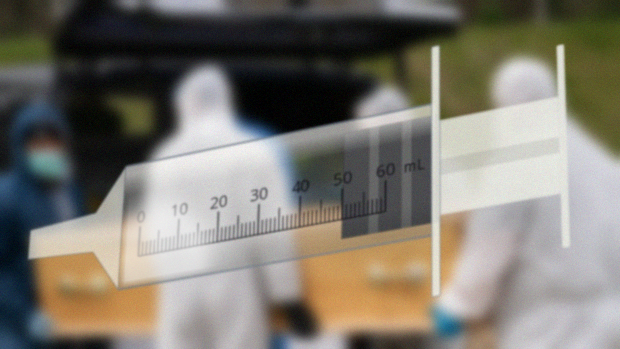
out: 50 mL
